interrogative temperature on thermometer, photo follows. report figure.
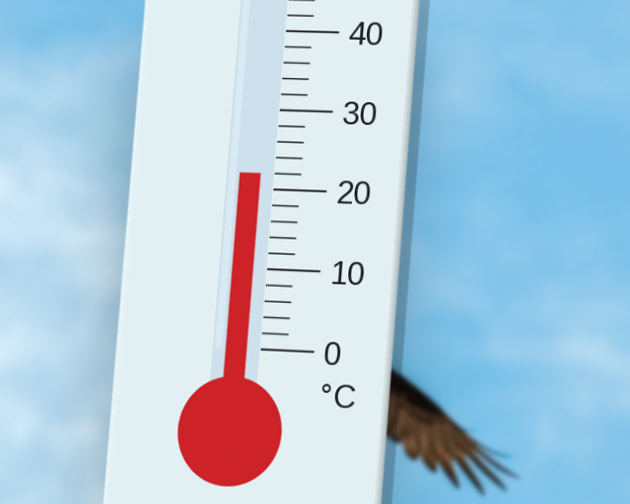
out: 22 °C
